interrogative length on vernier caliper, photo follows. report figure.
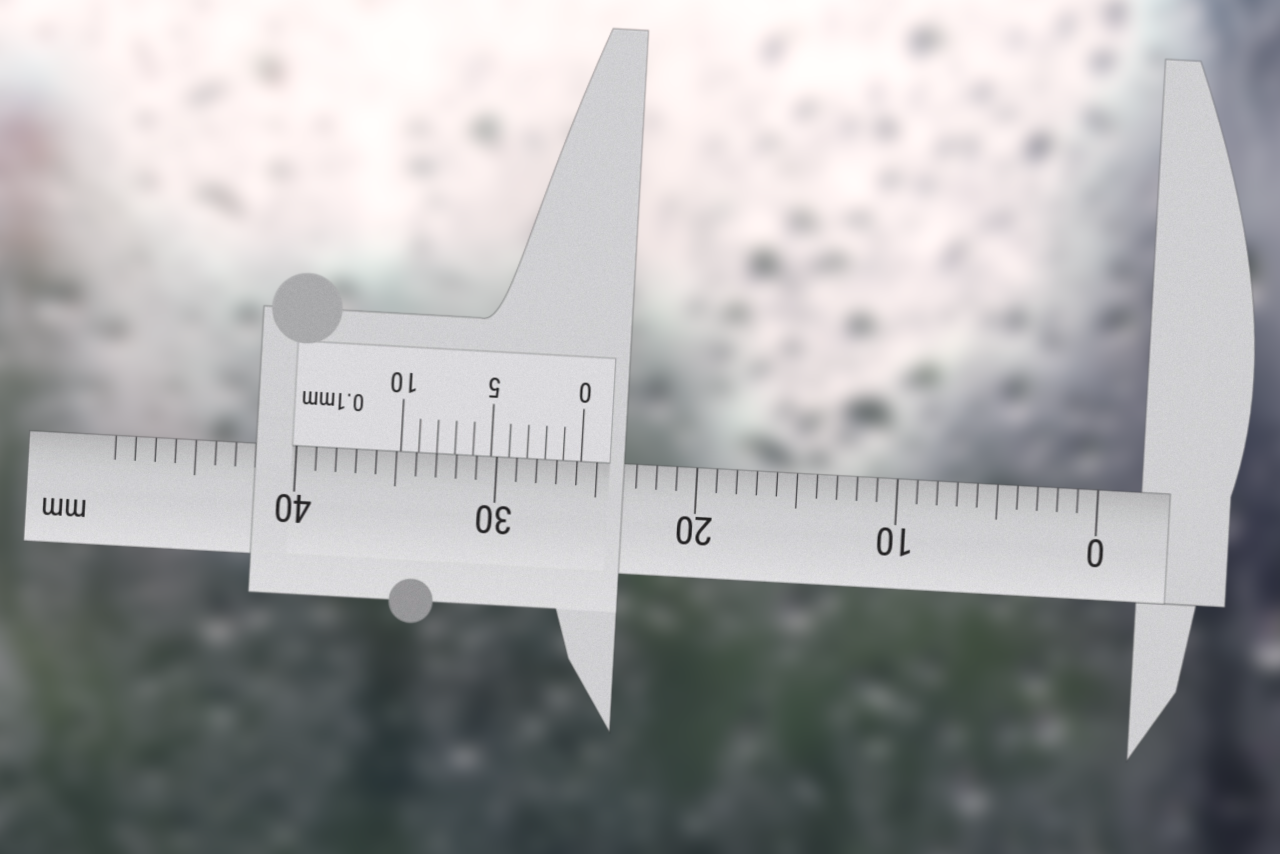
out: 25.8 mm
